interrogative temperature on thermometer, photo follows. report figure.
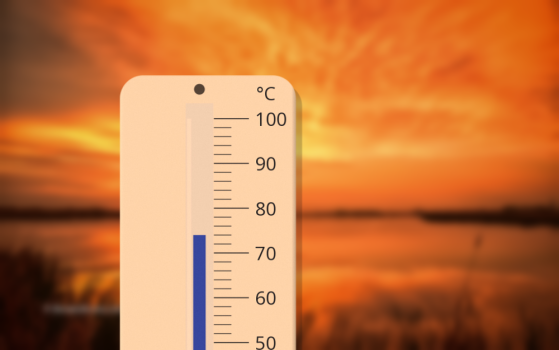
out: 74 °C
